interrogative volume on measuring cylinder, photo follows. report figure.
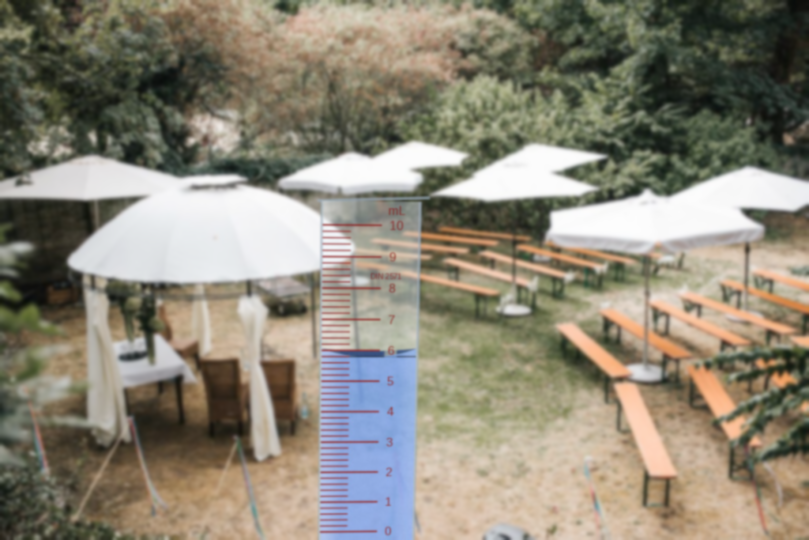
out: 5.8 mL
